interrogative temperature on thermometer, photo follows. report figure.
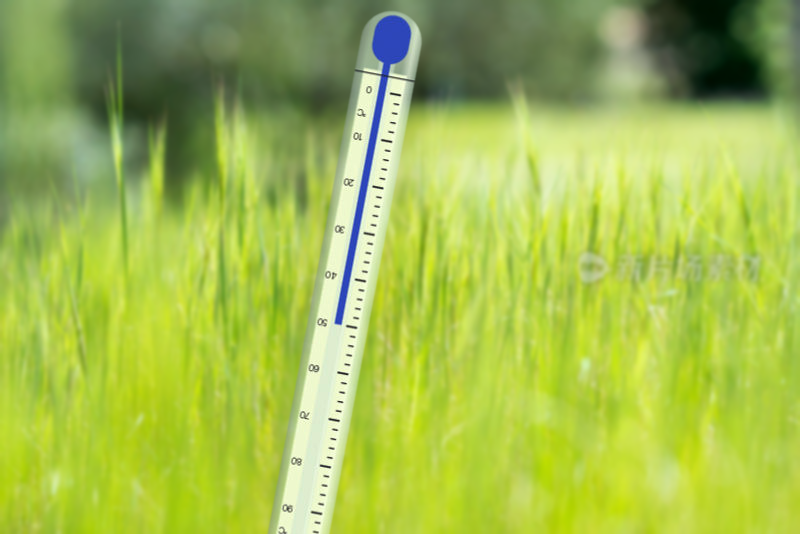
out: 50 °C
